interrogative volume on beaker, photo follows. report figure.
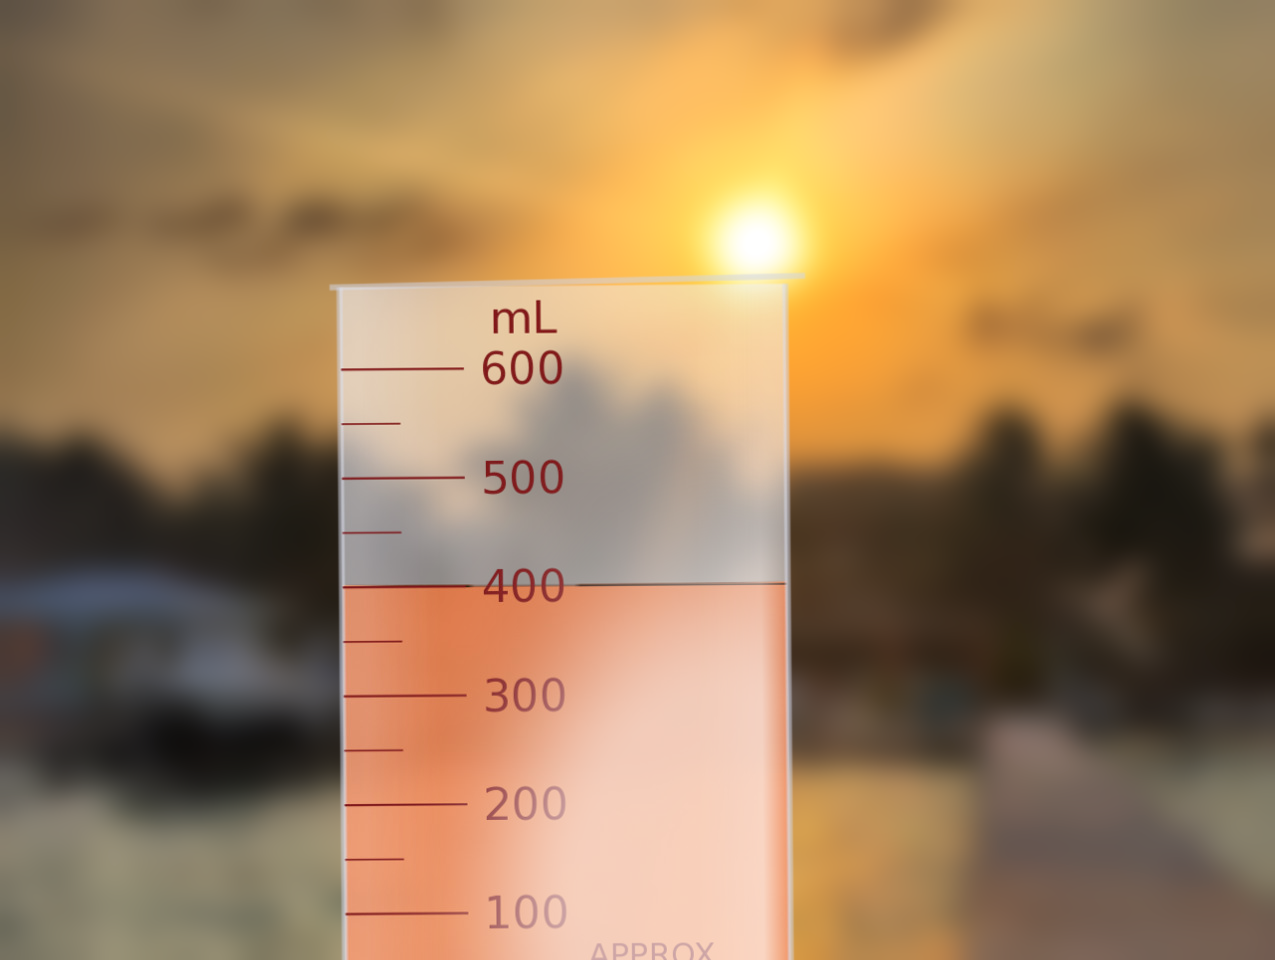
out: 400 mL
